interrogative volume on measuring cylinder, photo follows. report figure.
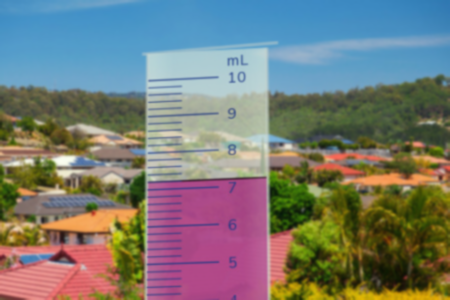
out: 7.2 mL
